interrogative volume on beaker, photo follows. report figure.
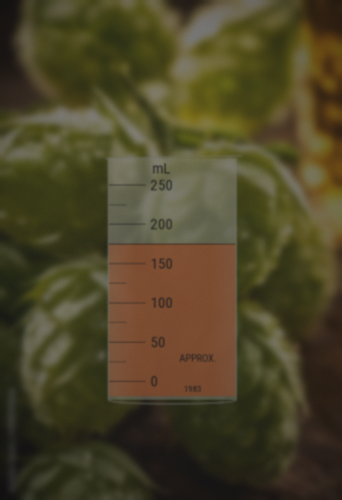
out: 175 mL
